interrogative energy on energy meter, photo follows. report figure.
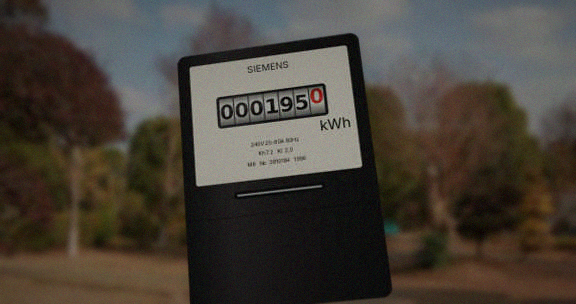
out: 195.0 kWh
